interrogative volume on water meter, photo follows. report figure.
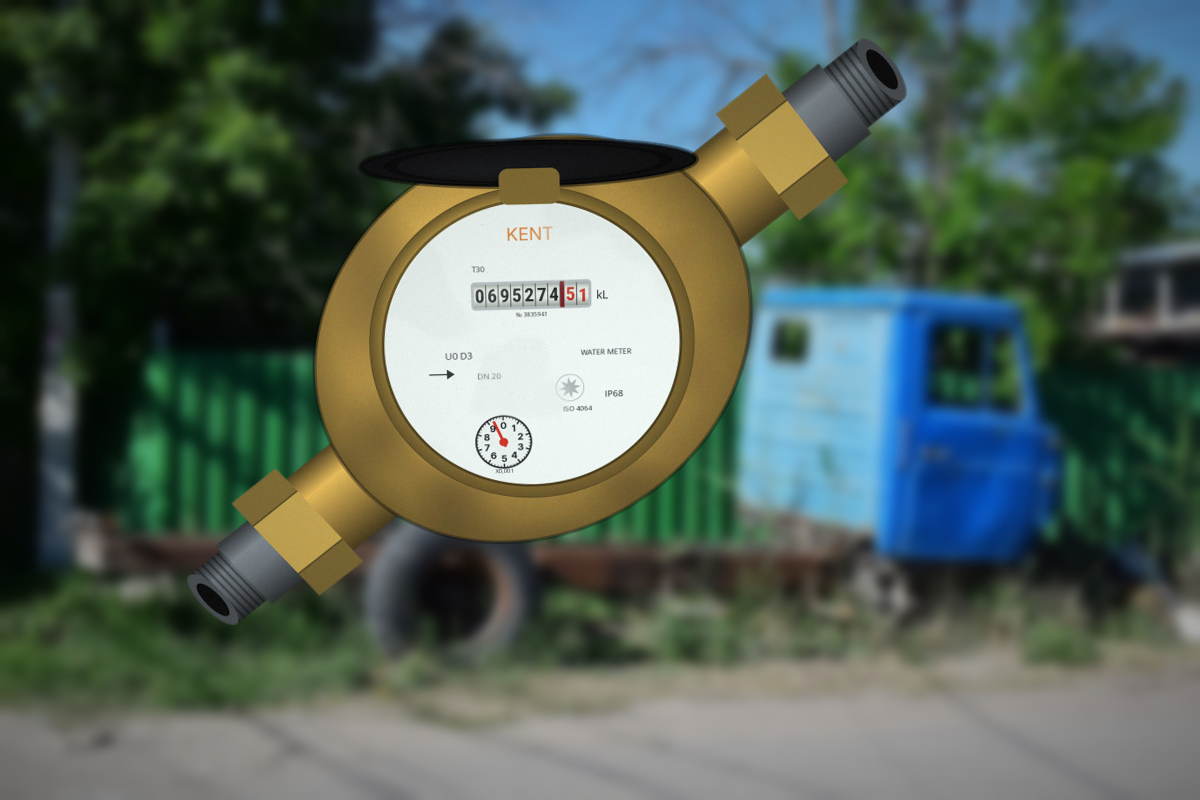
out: 695274.509 kL
